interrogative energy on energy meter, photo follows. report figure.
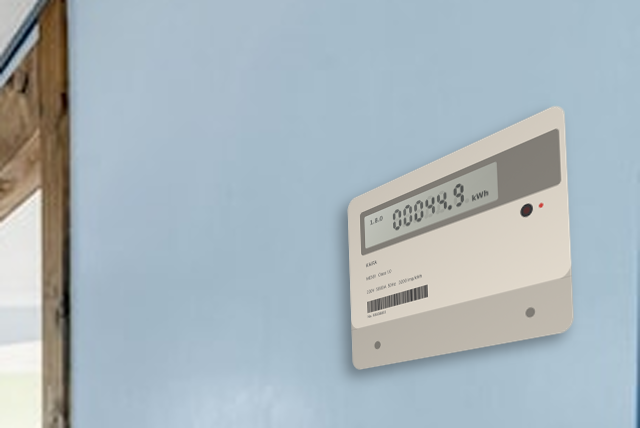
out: 44.9 kWh
